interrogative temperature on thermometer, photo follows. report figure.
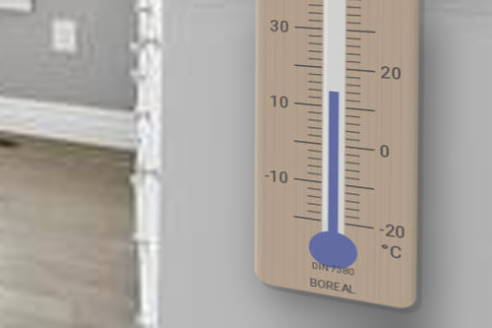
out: 14 °C
